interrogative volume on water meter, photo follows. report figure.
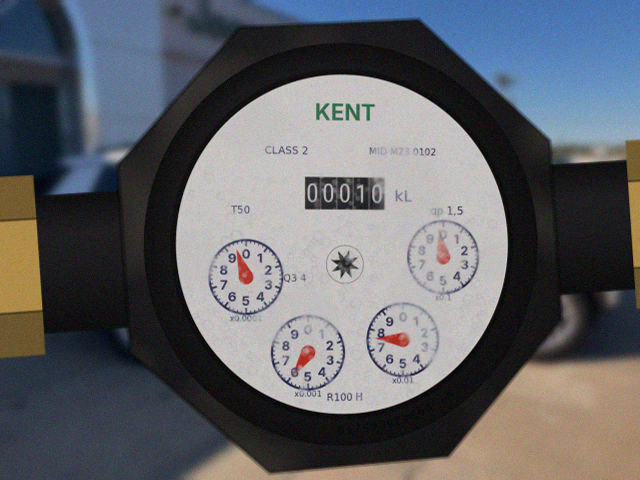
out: 9.9759 kL
